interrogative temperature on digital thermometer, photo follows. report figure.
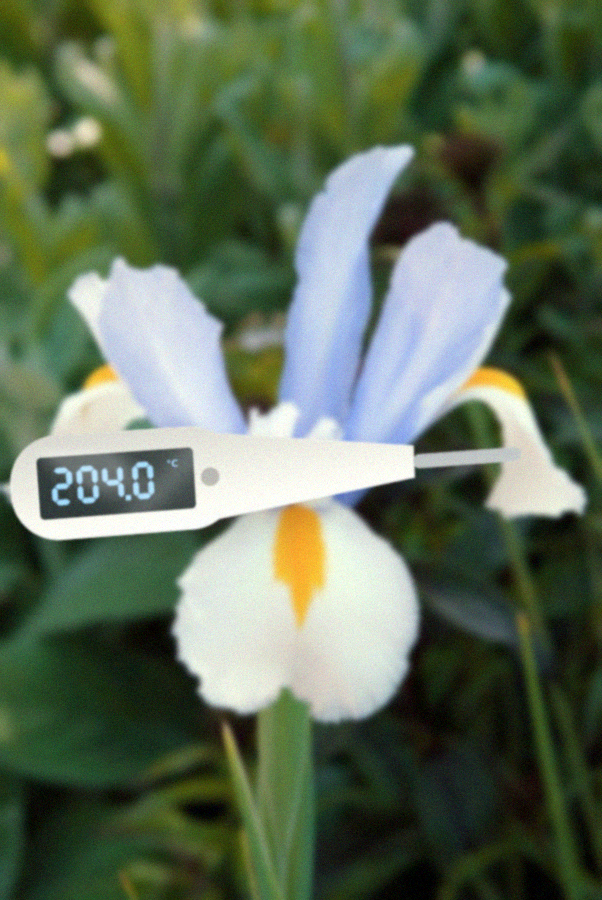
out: 204.0 °C
